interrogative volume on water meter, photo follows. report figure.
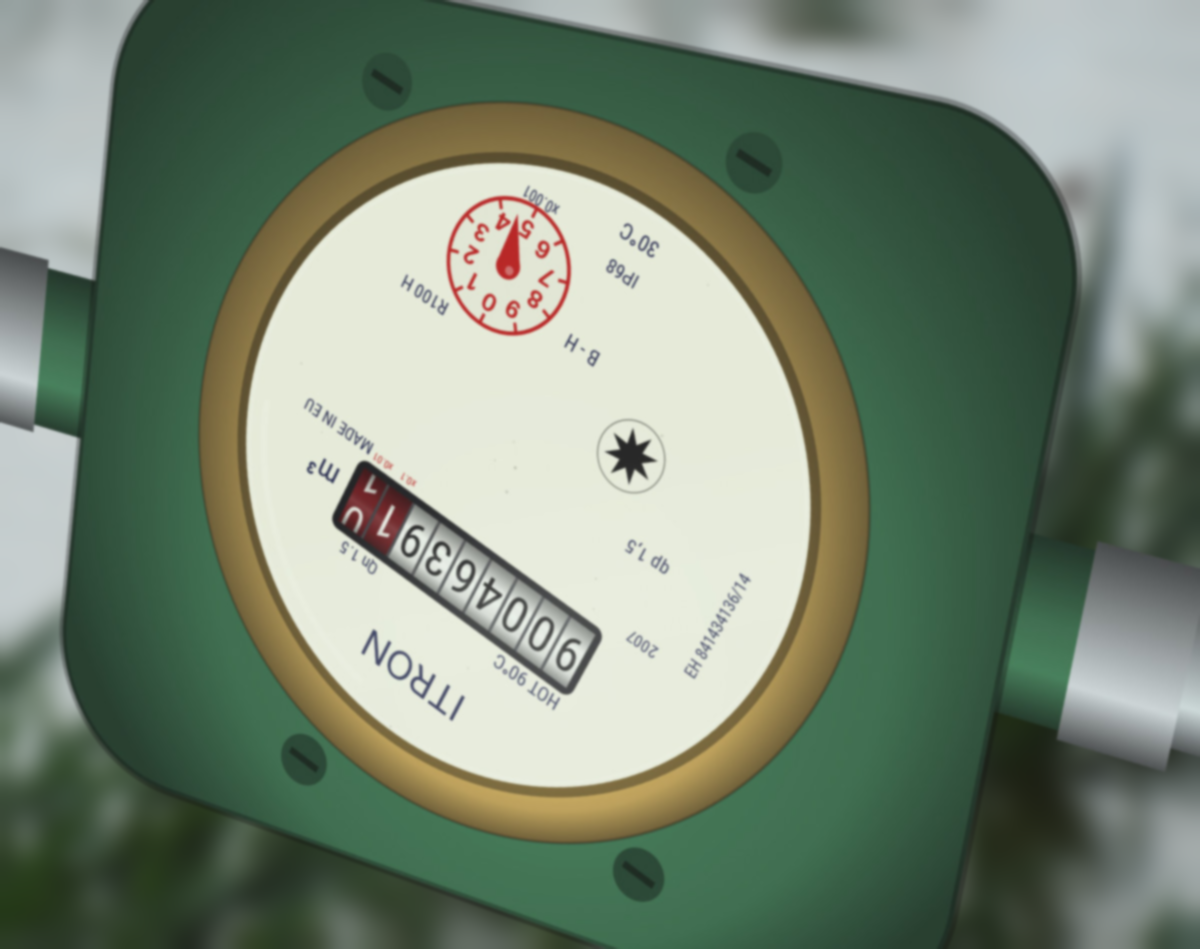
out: 9004639.104 m³
